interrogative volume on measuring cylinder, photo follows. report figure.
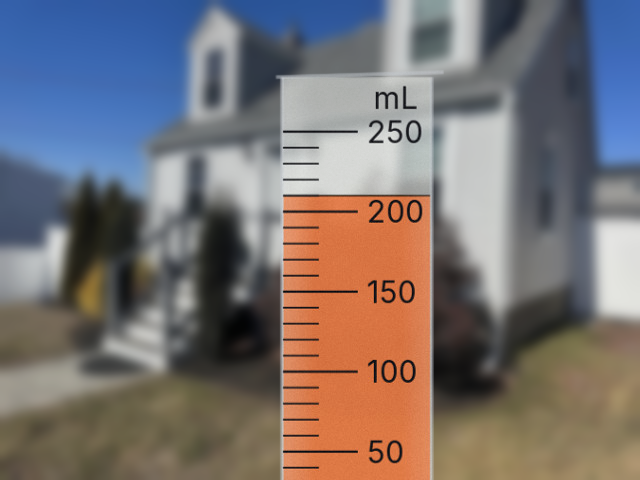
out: 210 mL
